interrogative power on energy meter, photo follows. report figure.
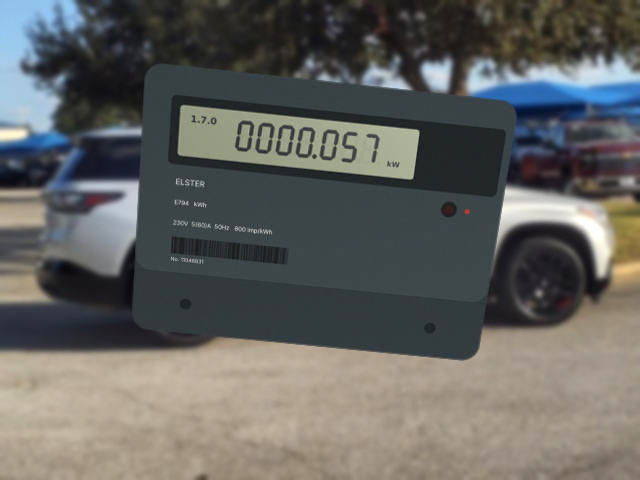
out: 0.057 kW
